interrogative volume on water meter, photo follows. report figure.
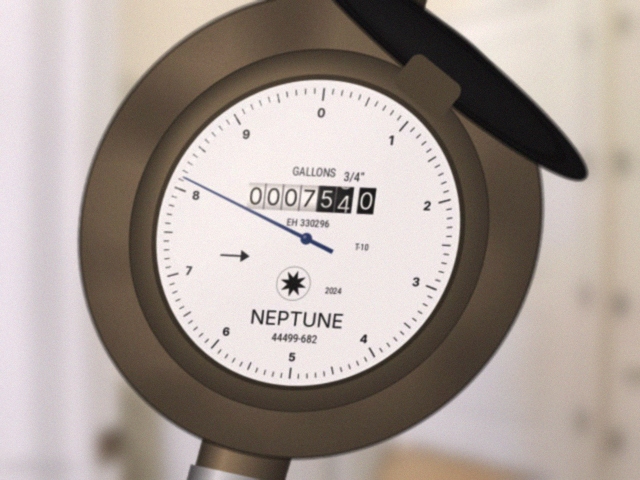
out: 7538.1 gal
